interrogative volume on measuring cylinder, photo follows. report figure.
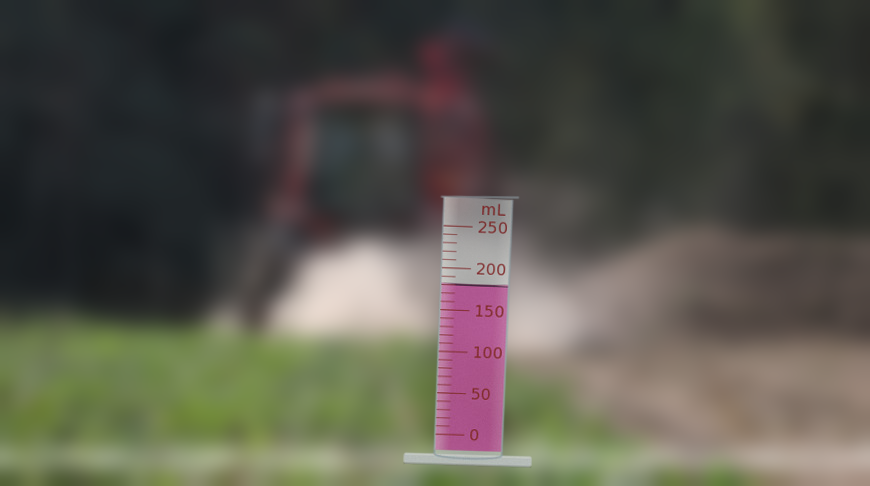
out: 180 mL
